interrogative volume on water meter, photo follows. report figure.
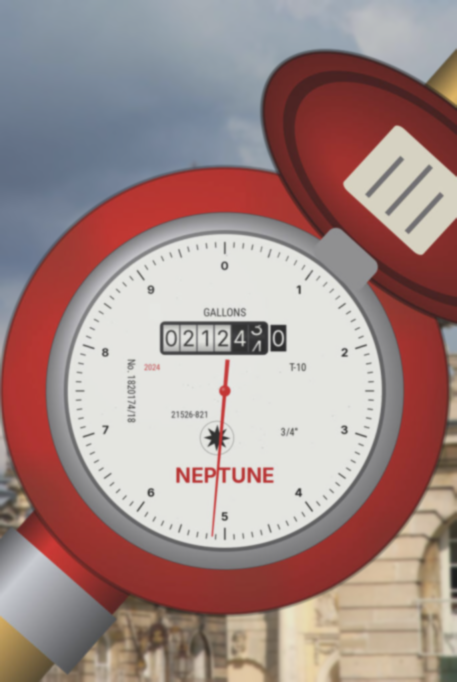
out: 212435.1 gal
